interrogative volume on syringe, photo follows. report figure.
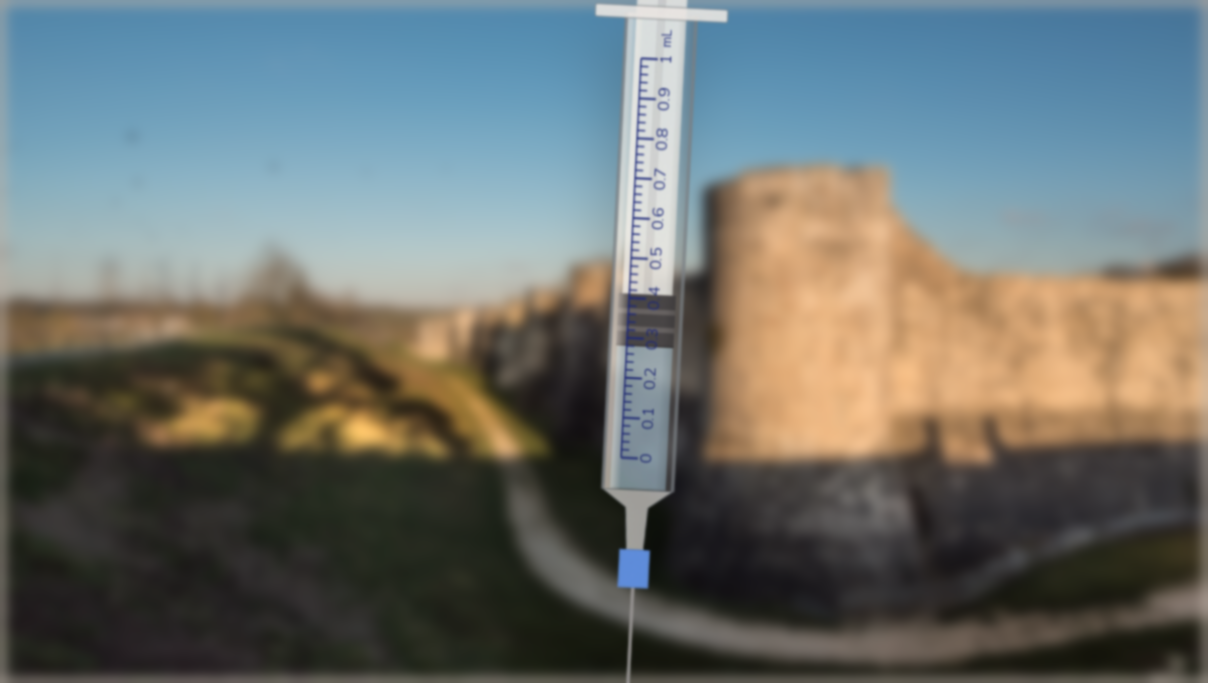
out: 0.28 mL
